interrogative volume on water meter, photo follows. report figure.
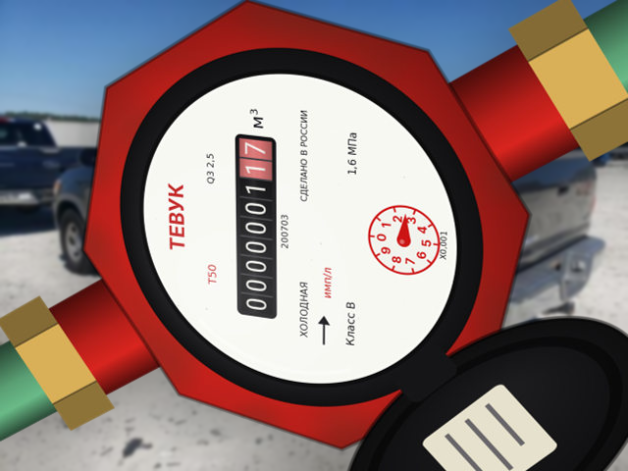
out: 1.172 m³
